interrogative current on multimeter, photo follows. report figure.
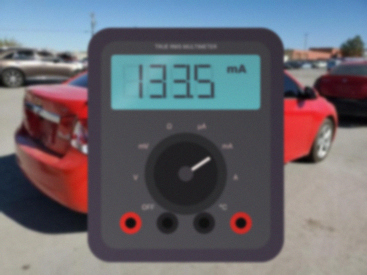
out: 133.5 mA
